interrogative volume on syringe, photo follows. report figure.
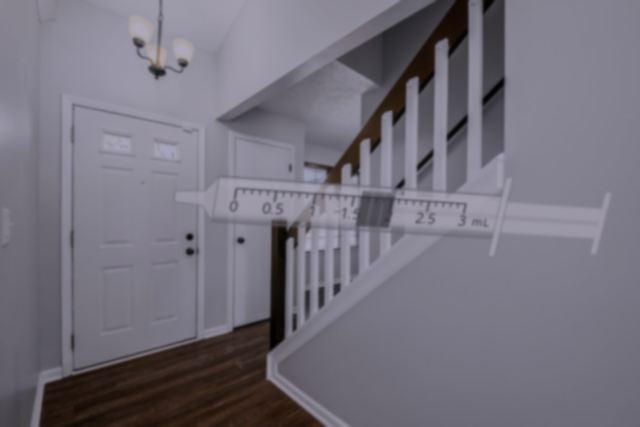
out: 1.6 mL
